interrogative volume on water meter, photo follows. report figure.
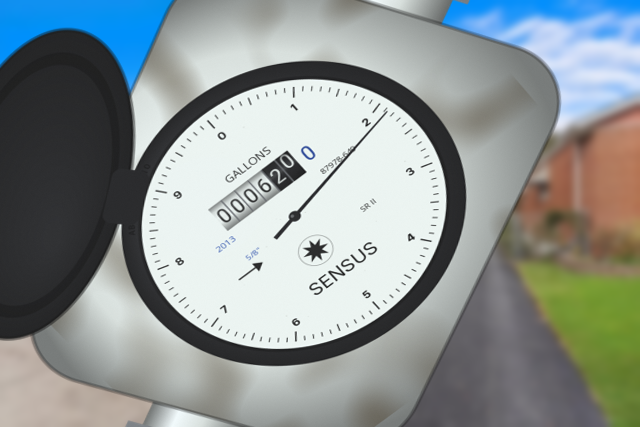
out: 6202.1 gal
